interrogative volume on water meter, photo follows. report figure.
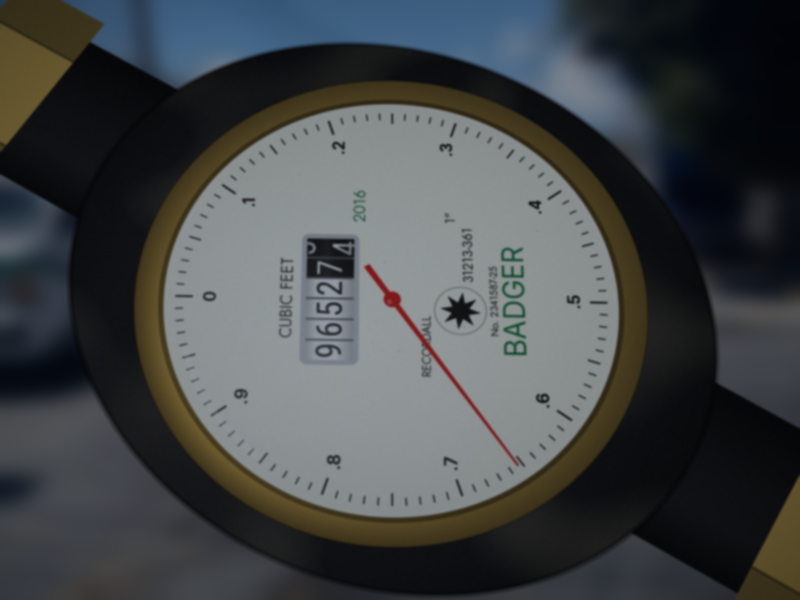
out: 965273.65 ft³
